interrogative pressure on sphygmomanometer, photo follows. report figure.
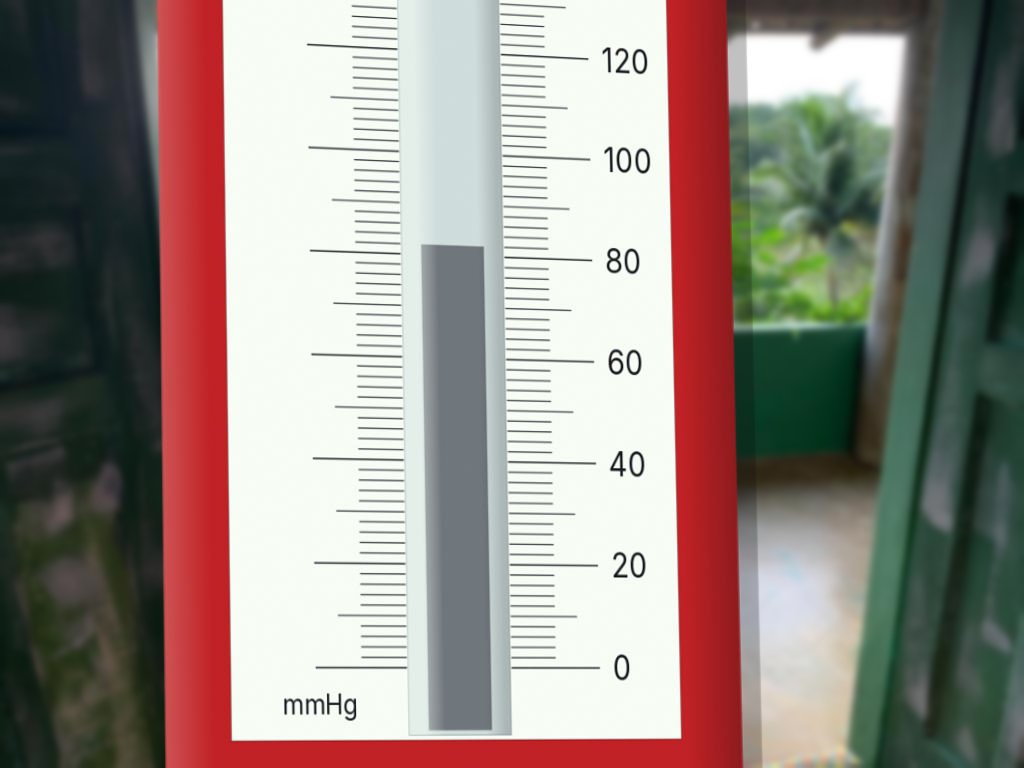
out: 82 mmHg
